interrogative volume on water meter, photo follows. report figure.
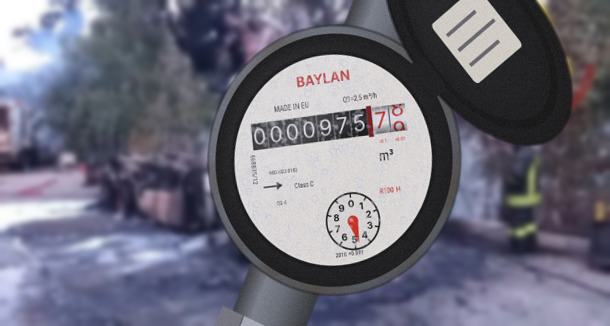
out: 975.784 m³
